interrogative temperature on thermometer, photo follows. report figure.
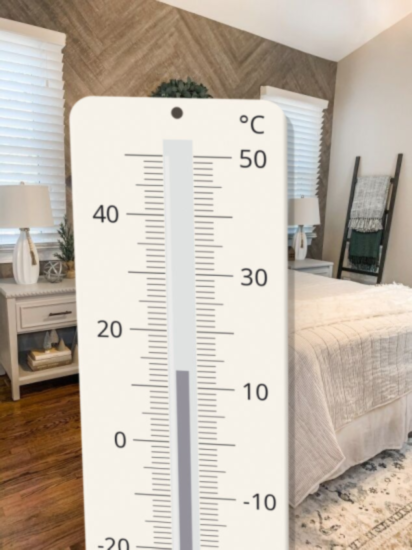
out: 13 °C
